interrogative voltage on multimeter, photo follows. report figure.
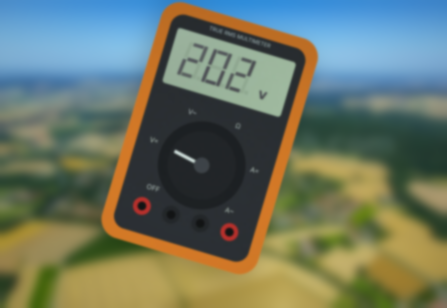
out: 202 V
